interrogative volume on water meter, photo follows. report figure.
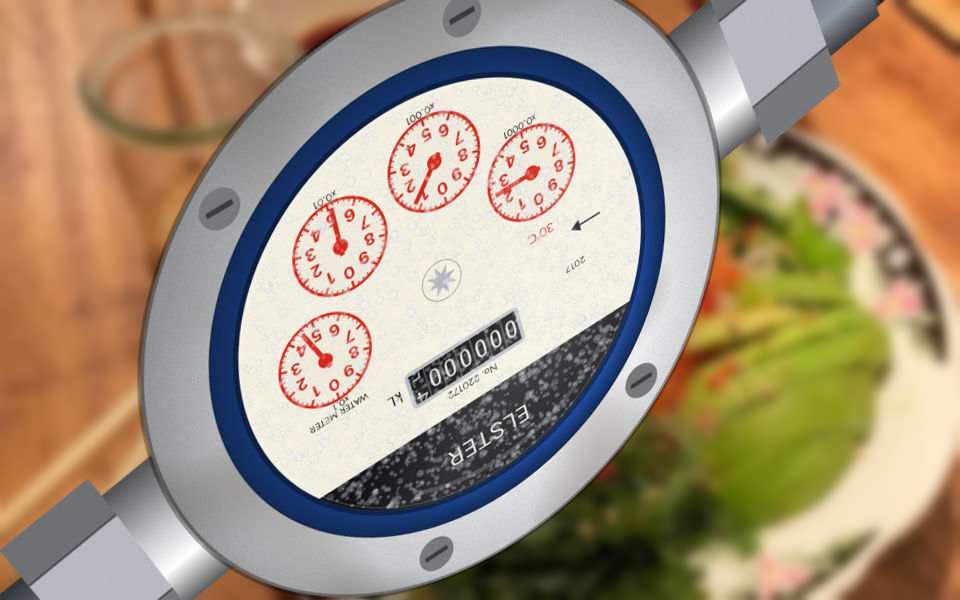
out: 4.4512 kL
